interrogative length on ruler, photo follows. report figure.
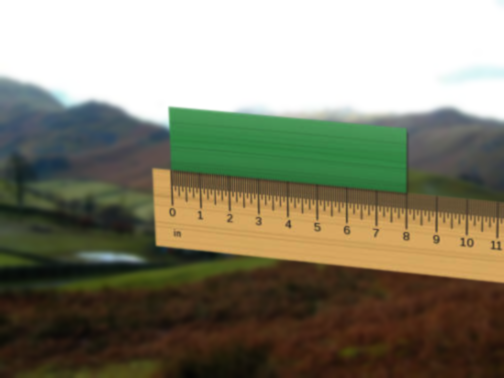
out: 8 in
